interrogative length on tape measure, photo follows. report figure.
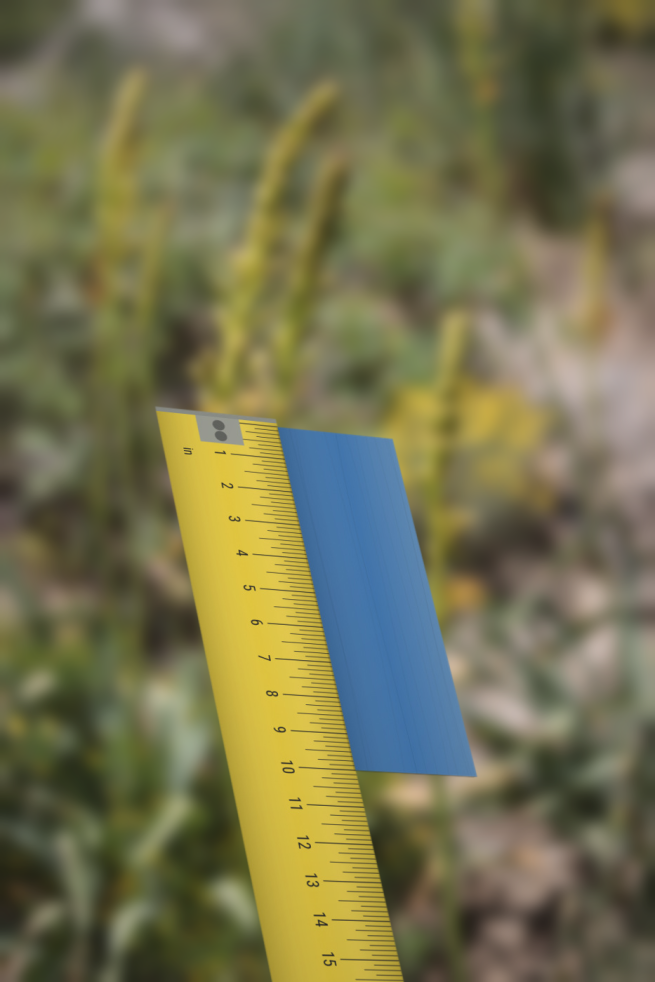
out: 10 in
